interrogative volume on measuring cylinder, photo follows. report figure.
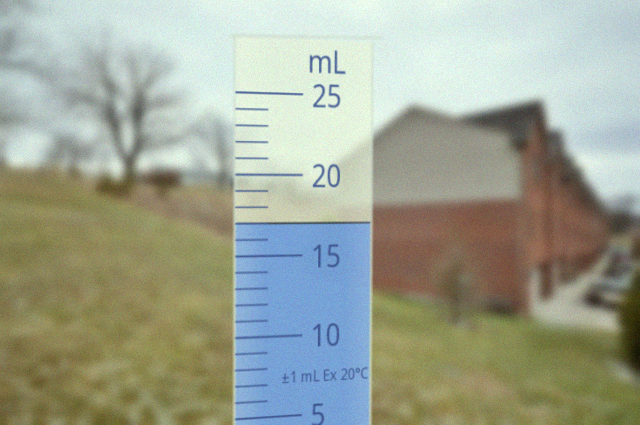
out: 17 mL
